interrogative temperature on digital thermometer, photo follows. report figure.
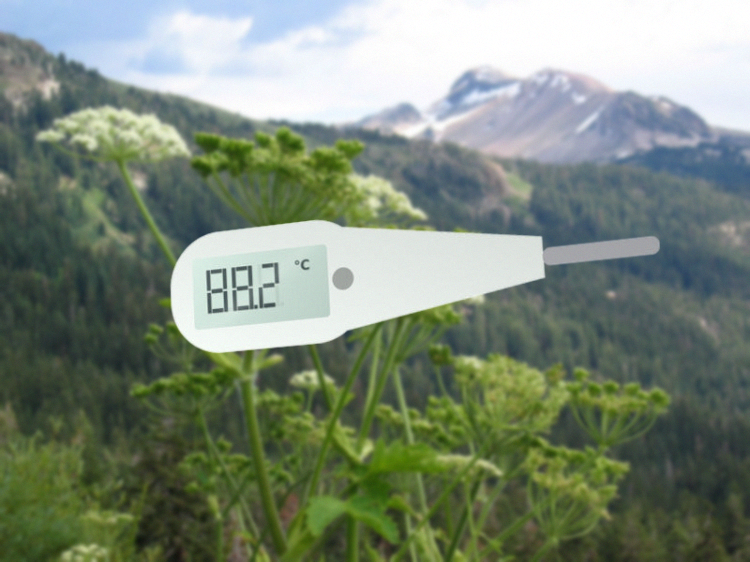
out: 88.2 °C
